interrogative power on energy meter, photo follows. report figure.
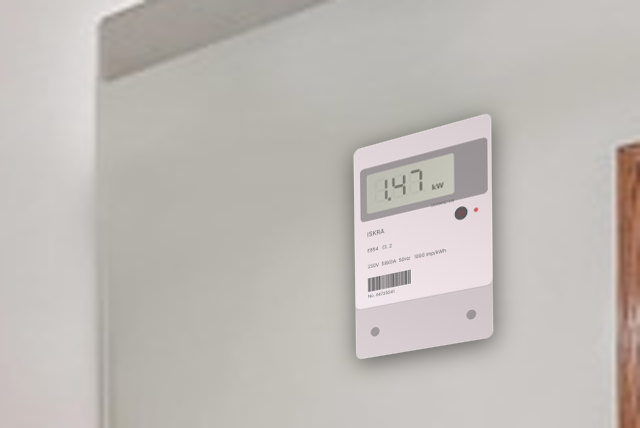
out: 1.47 kW
